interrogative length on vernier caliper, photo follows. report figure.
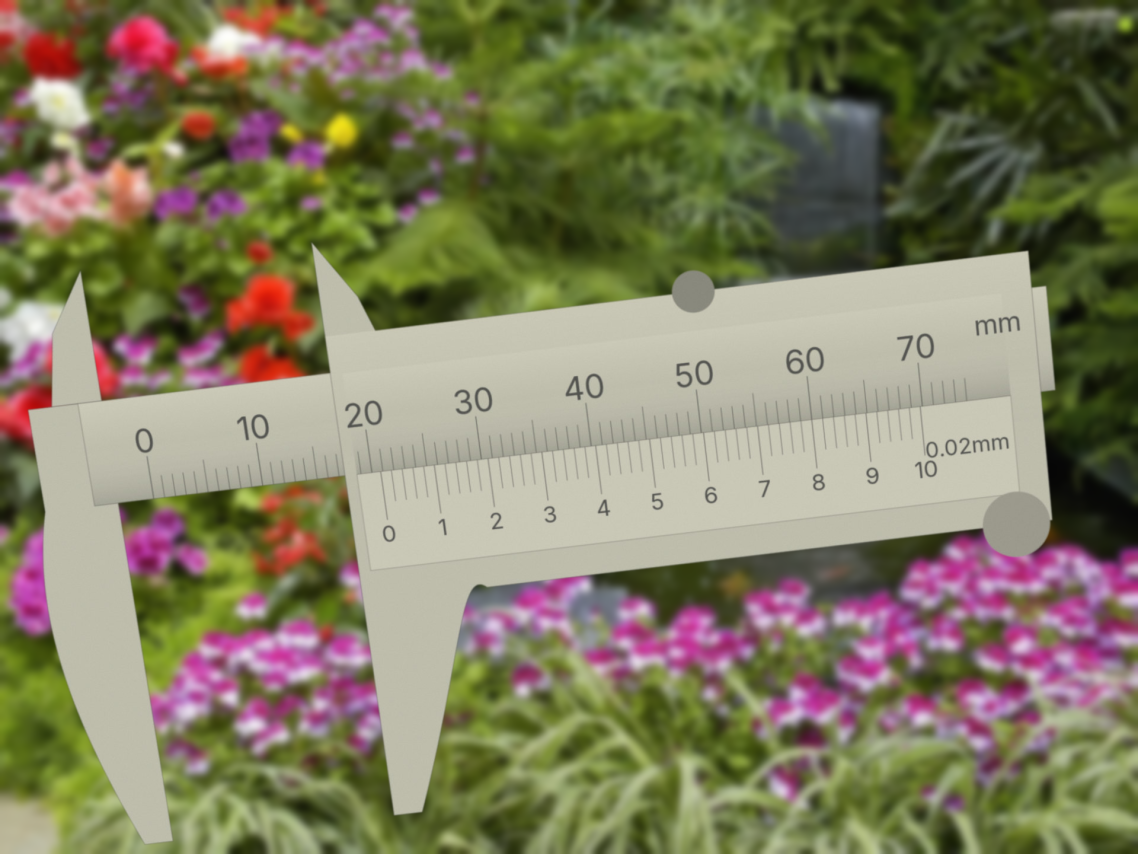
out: 20.8 mm
